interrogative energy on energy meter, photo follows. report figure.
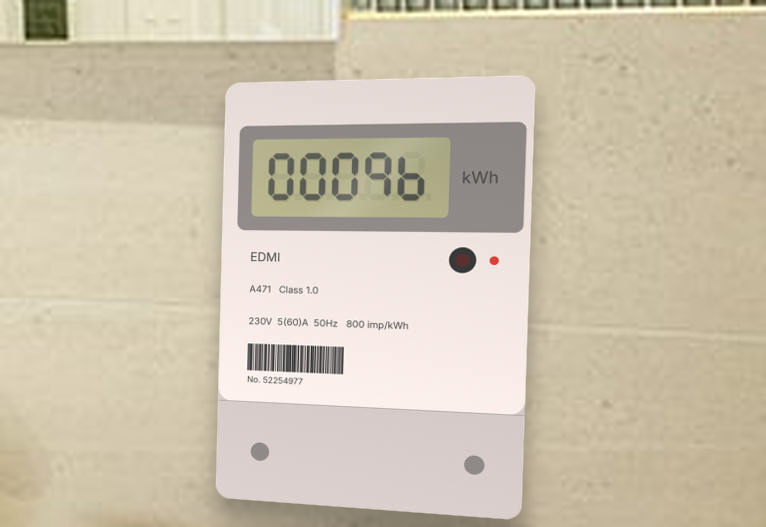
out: 96 kWh
